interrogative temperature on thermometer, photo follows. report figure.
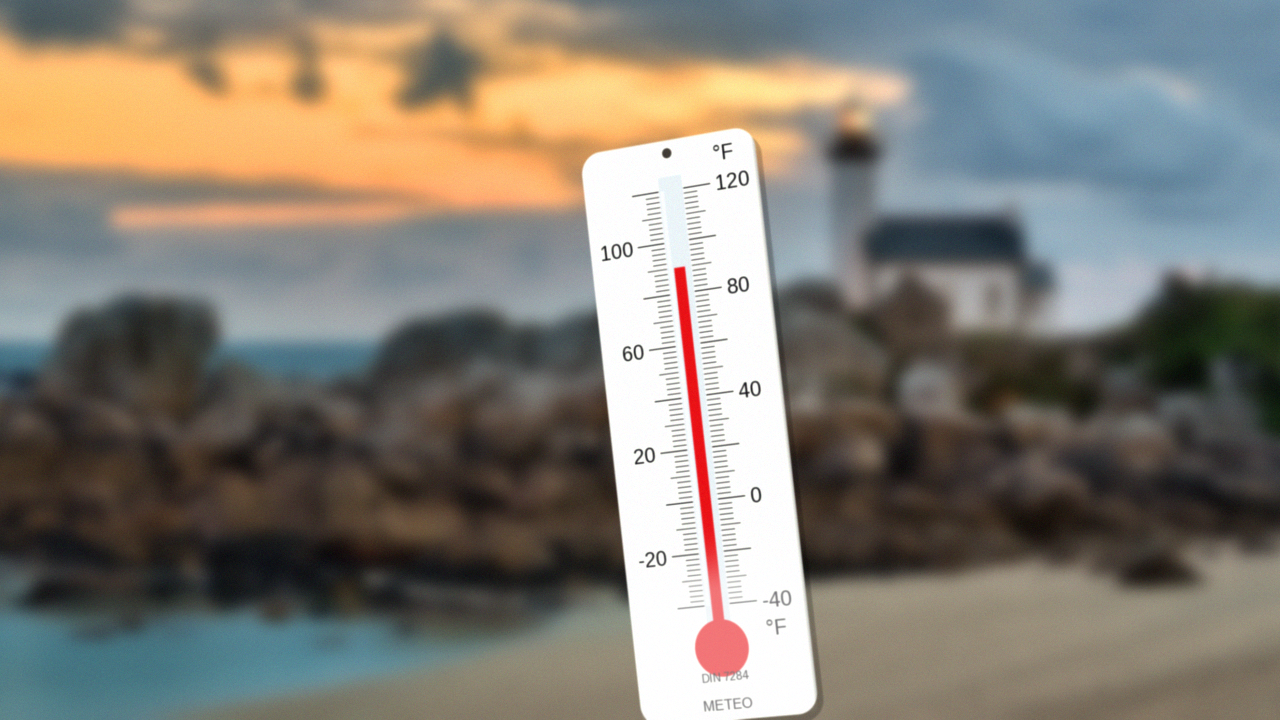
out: 90 °F
